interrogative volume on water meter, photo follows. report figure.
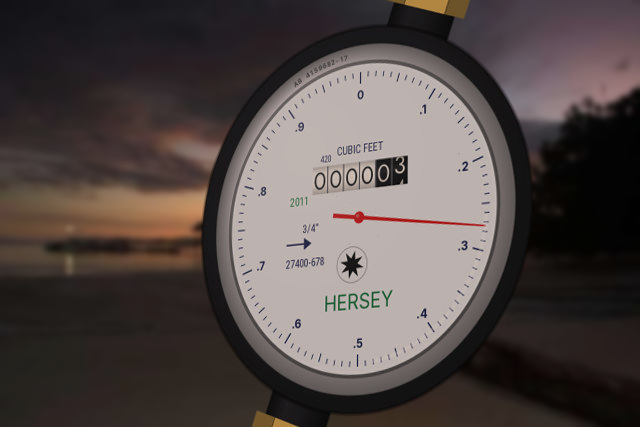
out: 3.27 ft³
